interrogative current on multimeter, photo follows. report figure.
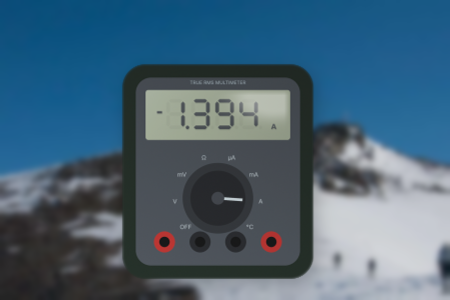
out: -1.394 A
